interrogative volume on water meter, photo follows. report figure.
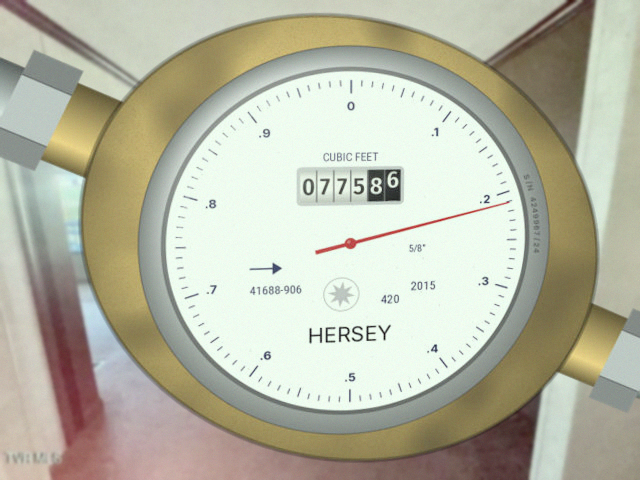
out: 77586.21 ft³
